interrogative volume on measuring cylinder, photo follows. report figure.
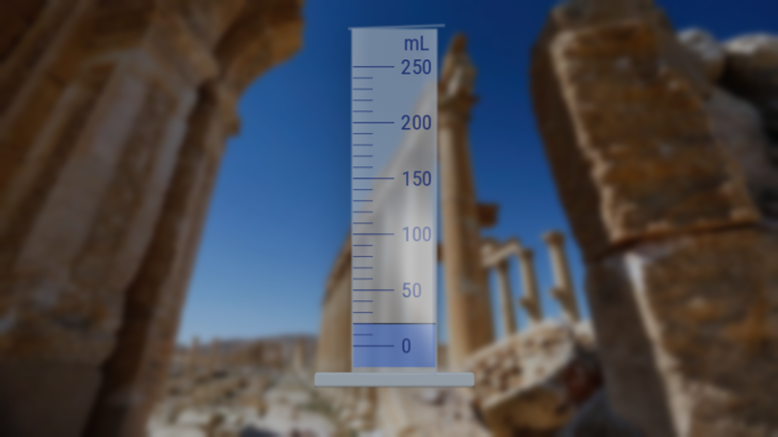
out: 20 mL
